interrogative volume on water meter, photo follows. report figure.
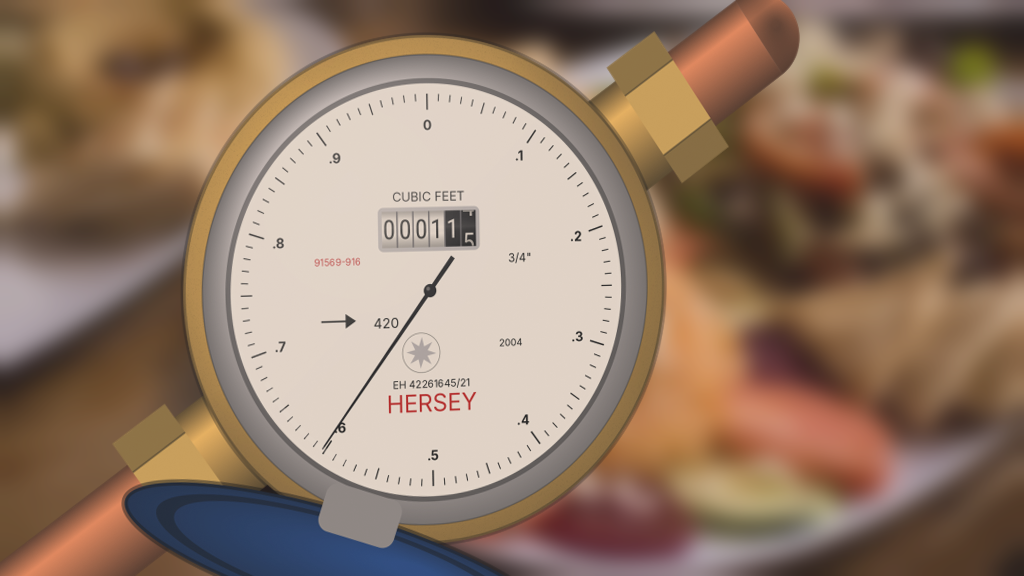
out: 114.60 ft³
